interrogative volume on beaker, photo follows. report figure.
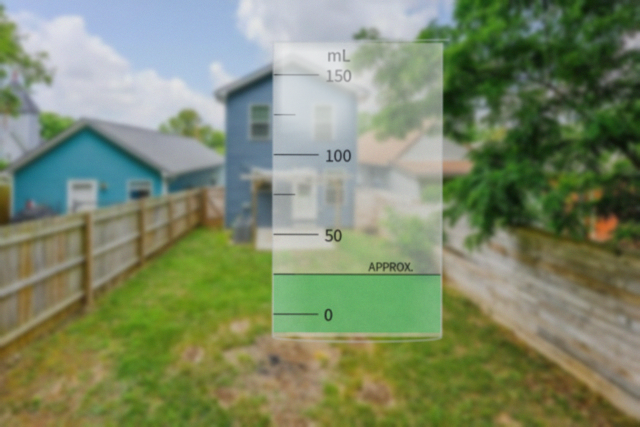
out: 25 mL
